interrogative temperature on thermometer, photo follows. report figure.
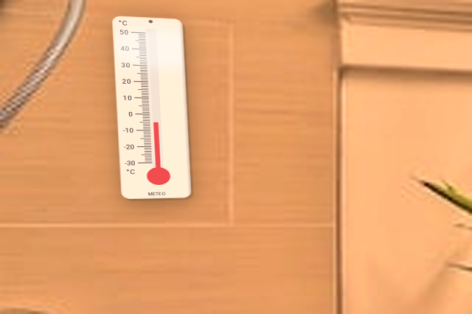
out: -5 °C
